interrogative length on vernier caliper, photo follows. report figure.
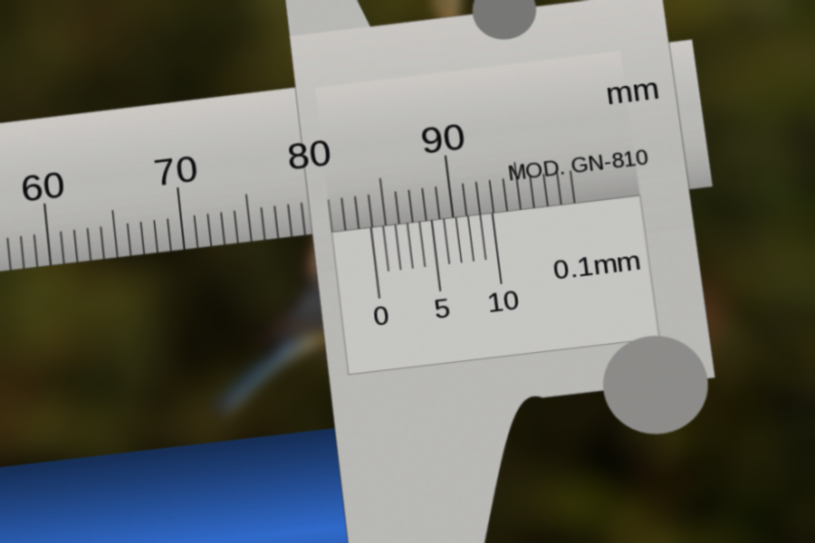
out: 83.9 mm
